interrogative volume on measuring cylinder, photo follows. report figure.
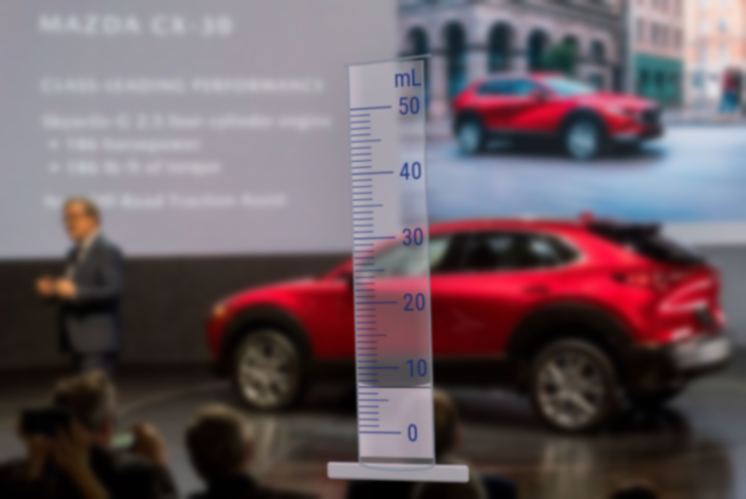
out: 7 mL
